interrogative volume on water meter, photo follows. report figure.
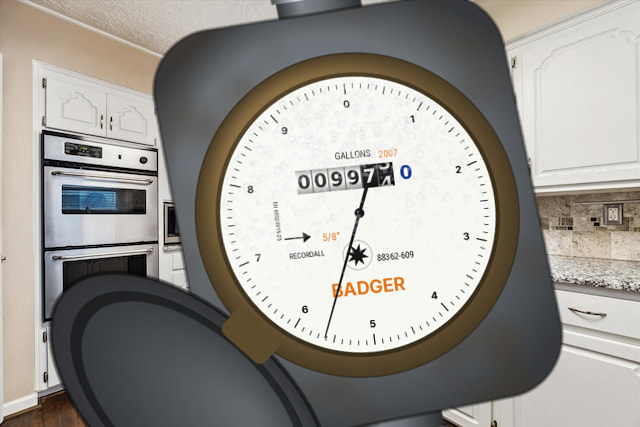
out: 99735.6 gal
